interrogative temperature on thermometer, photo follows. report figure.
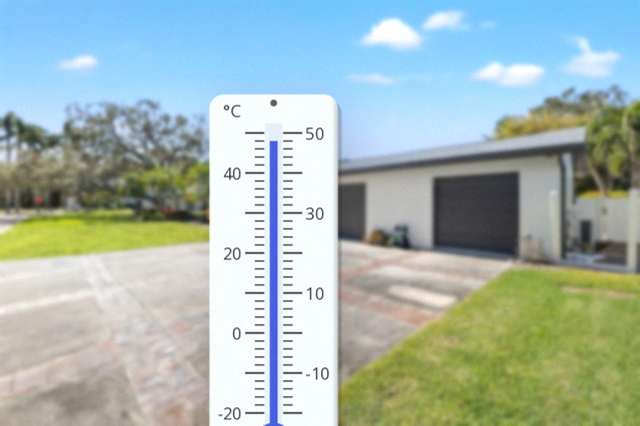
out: 48 °C
